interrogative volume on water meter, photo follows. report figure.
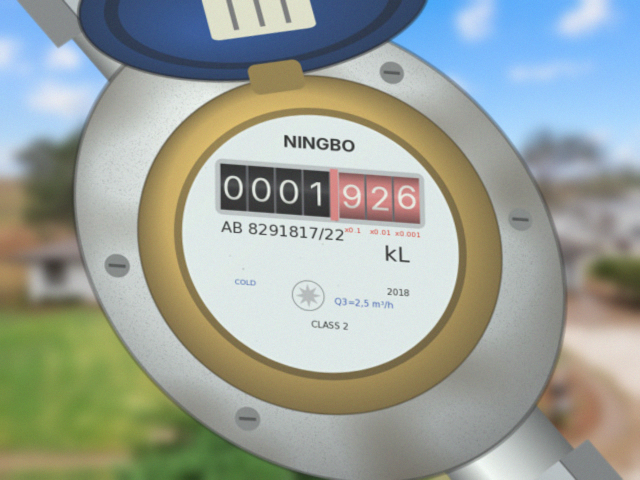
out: 1.926 kL
